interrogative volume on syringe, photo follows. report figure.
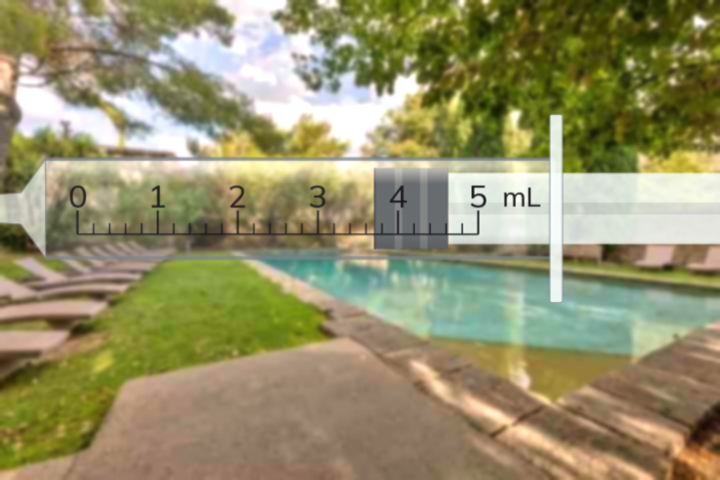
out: 3.7 mL
